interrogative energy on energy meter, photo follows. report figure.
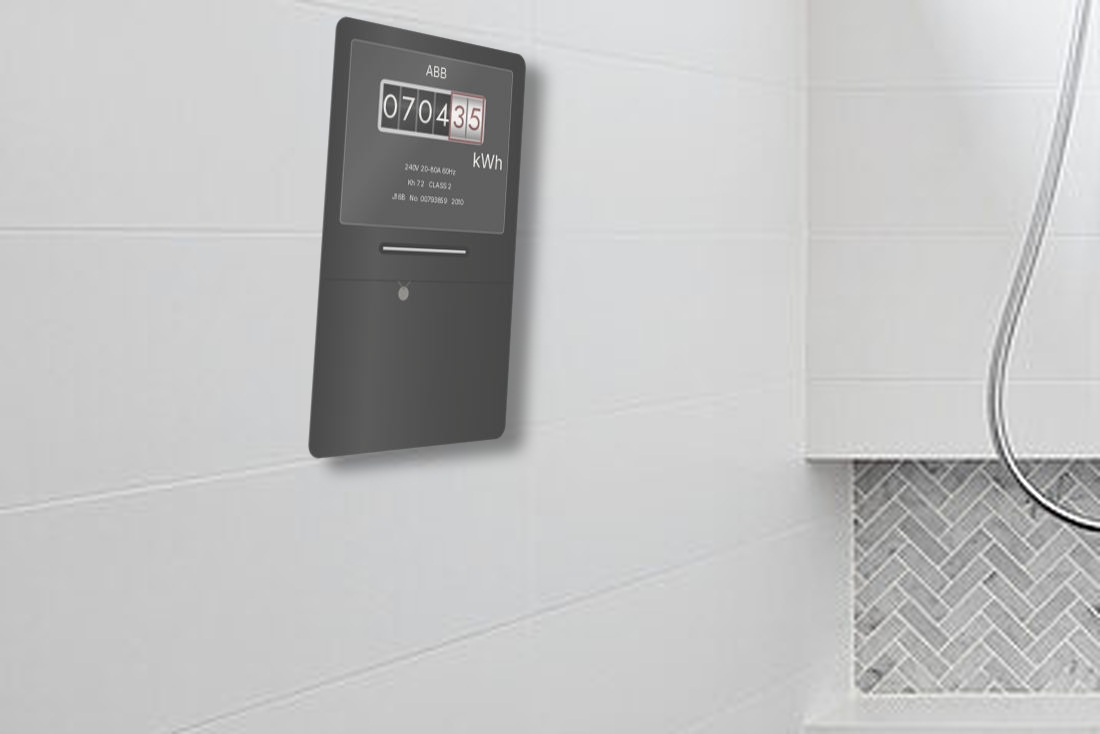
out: 704.35 kWh
